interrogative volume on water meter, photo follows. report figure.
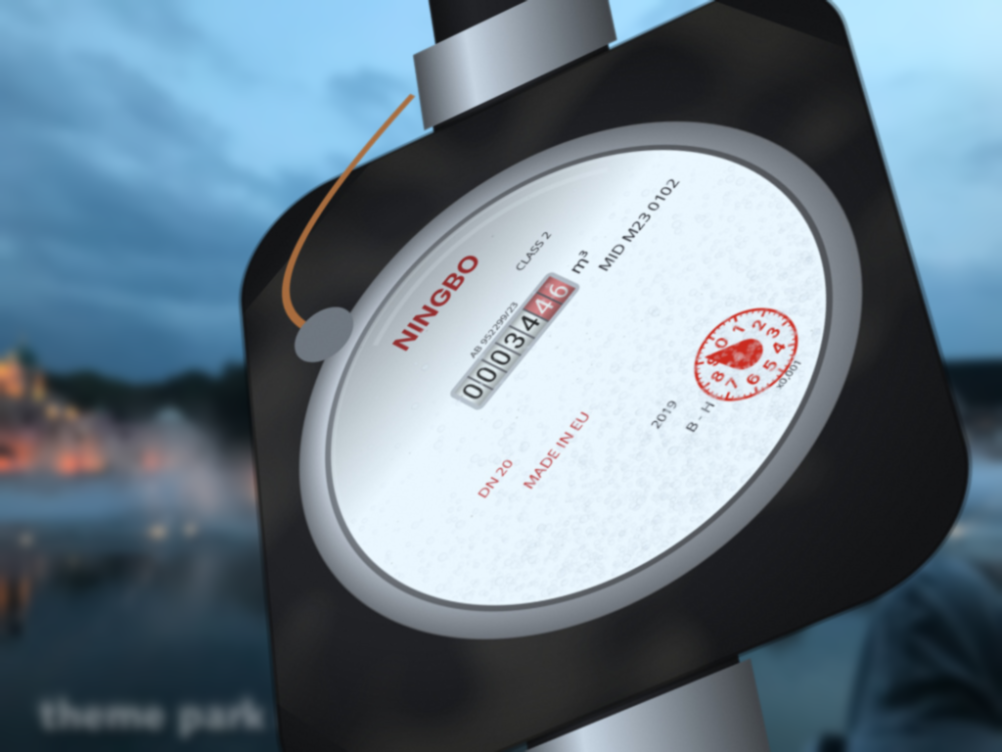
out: 34.459 m³
